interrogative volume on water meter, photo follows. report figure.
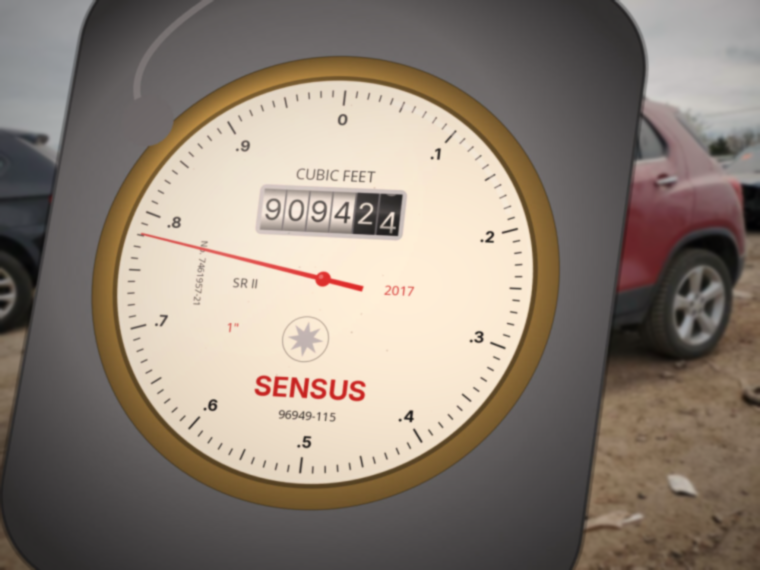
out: 909423.78 ft³
